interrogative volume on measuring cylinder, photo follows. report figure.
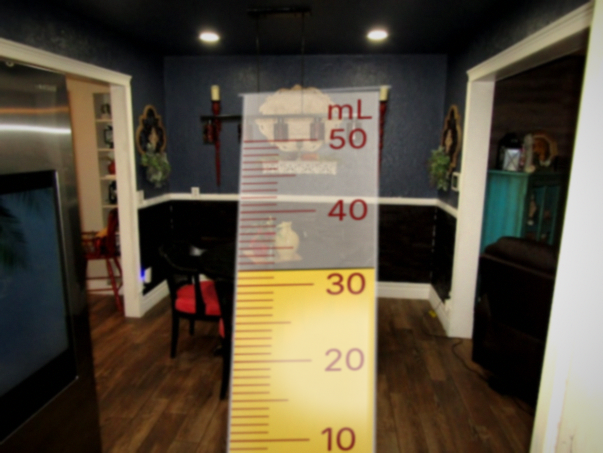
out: 32 mL
